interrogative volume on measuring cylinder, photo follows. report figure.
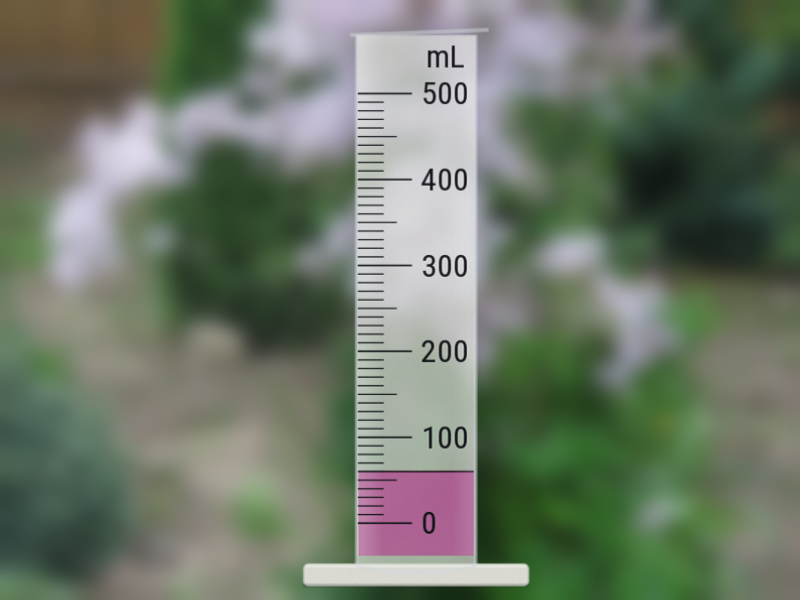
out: 60 mL
